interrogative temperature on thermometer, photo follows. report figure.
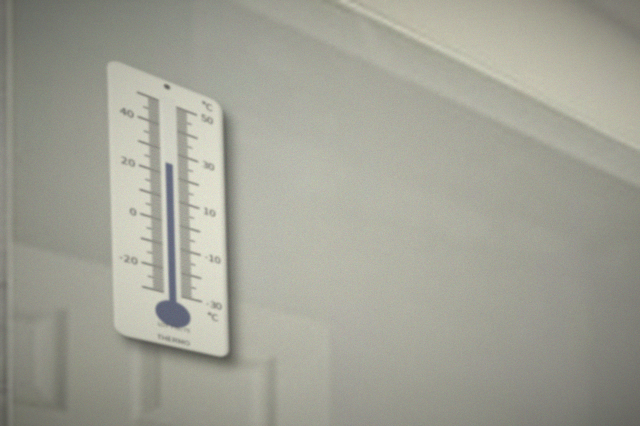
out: 25 °C
